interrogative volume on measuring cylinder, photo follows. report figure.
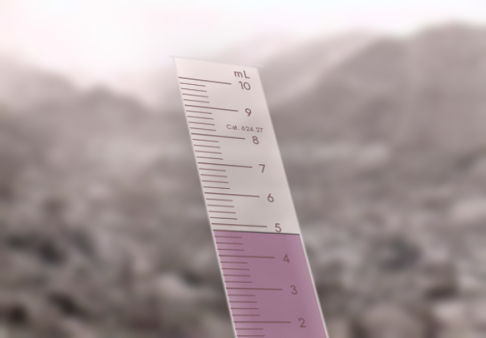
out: 4.8 mL
